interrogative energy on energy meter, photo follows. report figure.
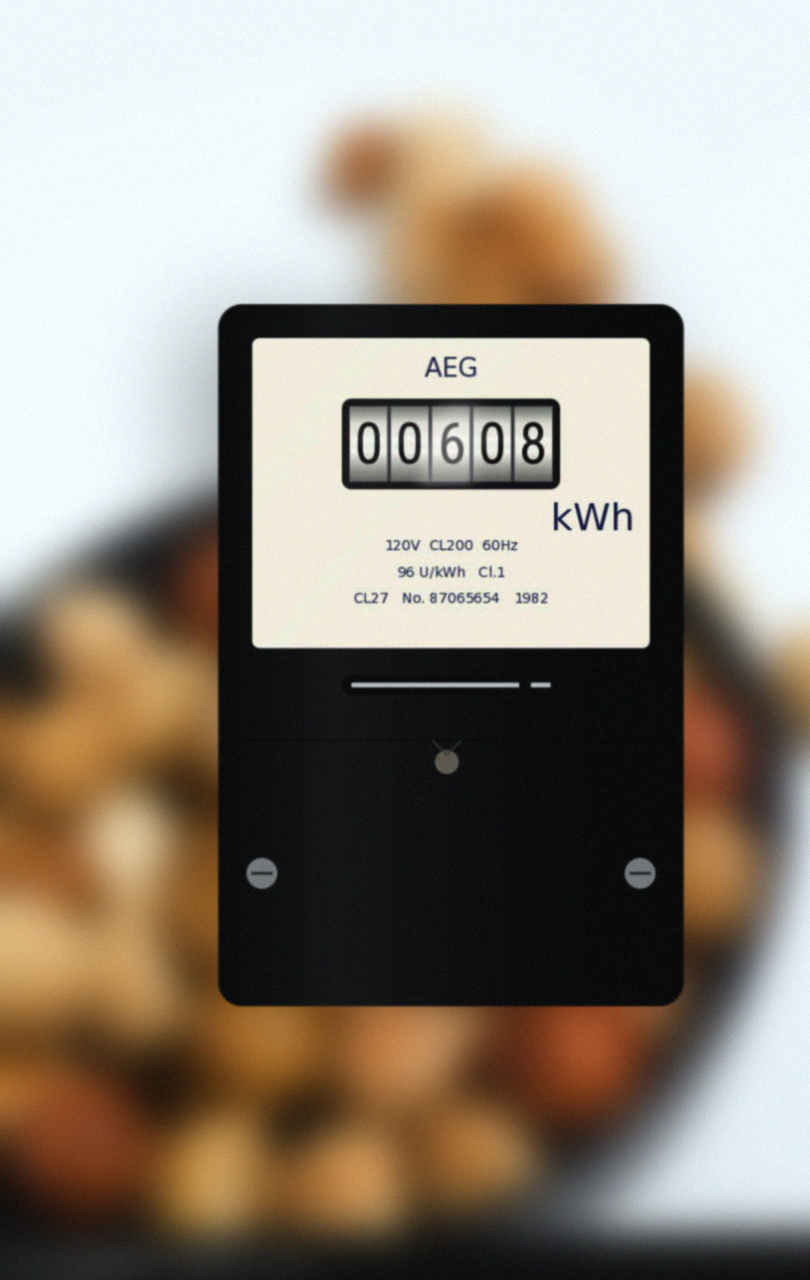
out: 608 kWh
